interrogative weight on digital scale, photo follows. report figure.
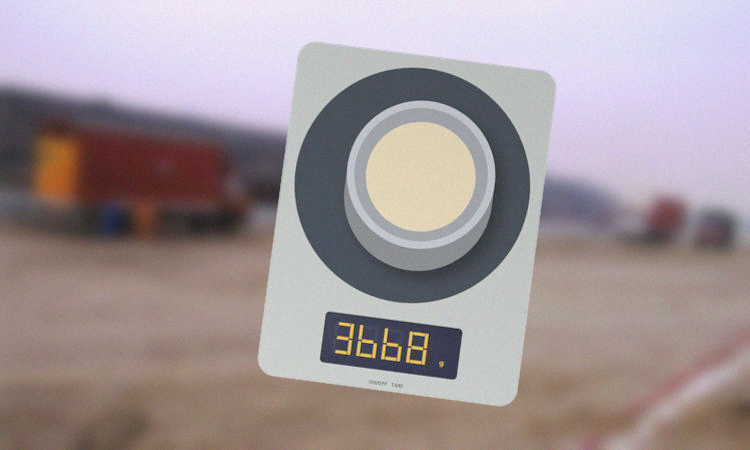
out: 3668 g
